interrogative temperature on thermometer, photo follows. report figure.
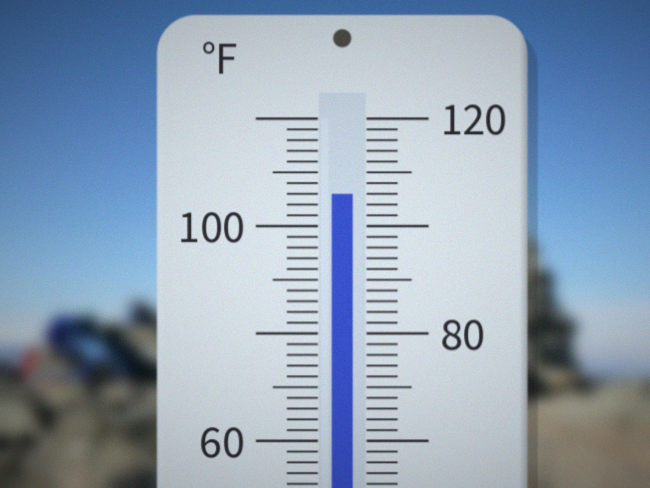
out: 106 °F
